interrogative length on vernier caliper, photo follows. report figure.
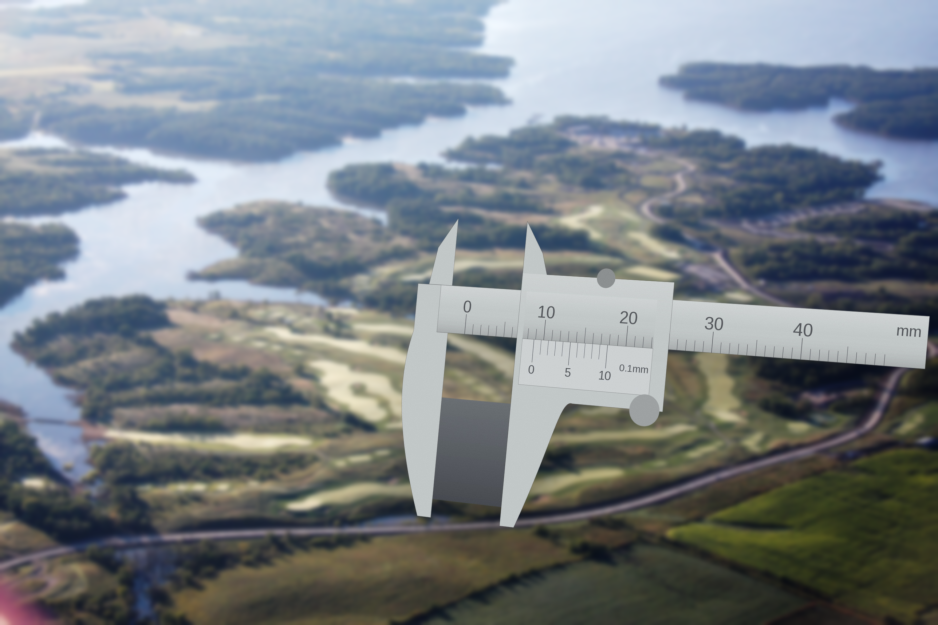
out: 8.8 mm
